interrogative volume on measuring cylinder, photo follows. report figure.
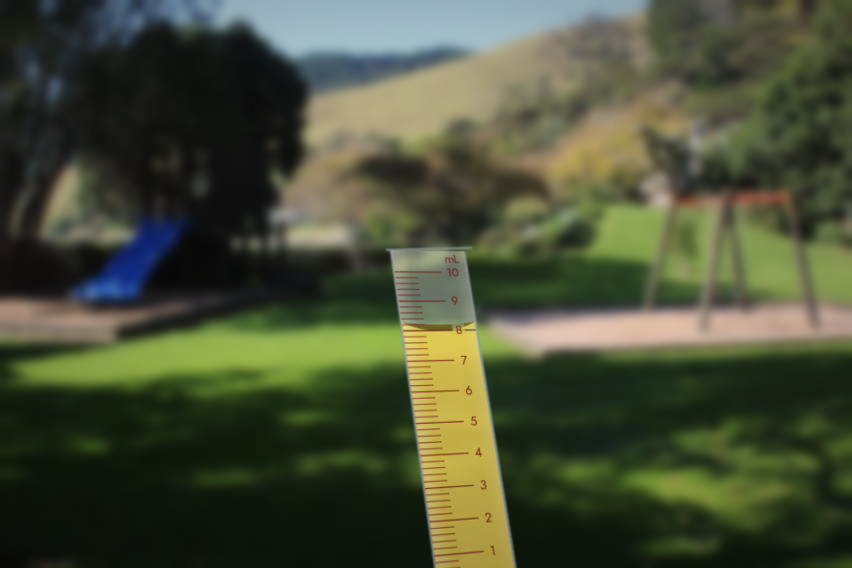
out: 8 mL
